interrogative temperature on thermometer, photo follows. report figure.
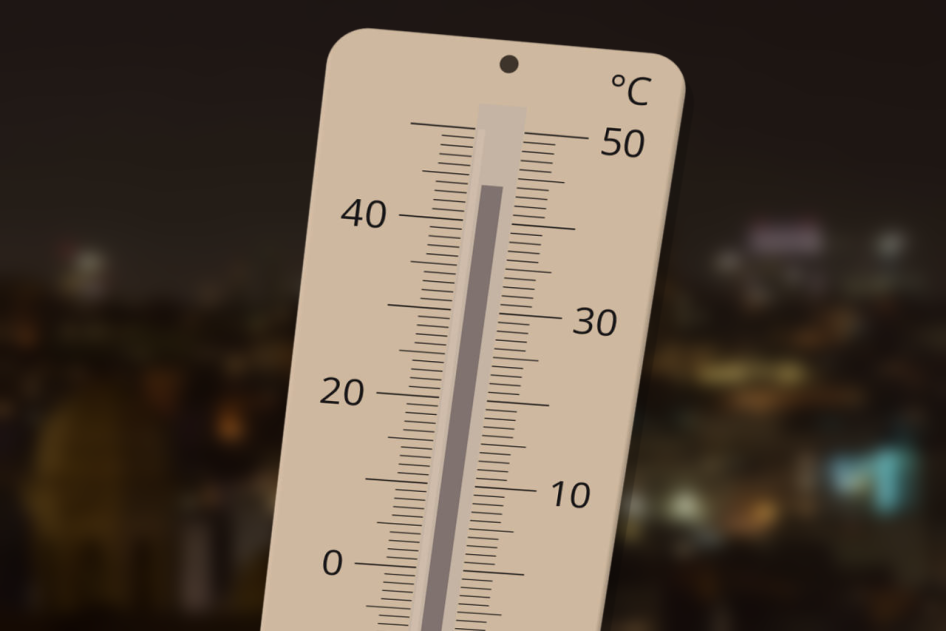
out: 44 °C
